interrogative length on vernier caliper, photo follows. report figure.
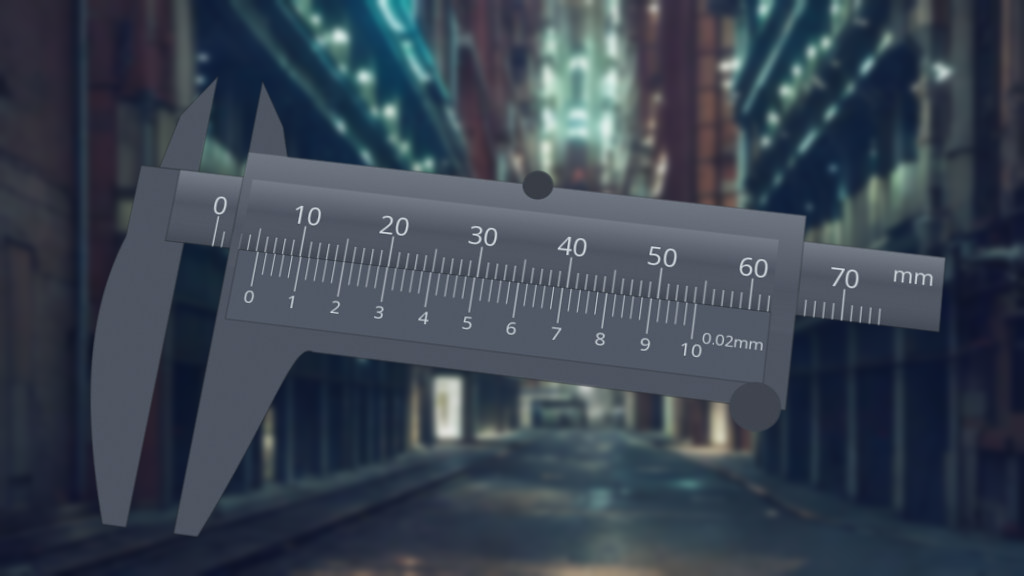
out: 5.2 mm
